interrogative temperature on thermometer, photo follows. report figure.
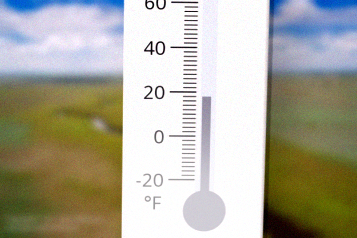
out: 18 °F
